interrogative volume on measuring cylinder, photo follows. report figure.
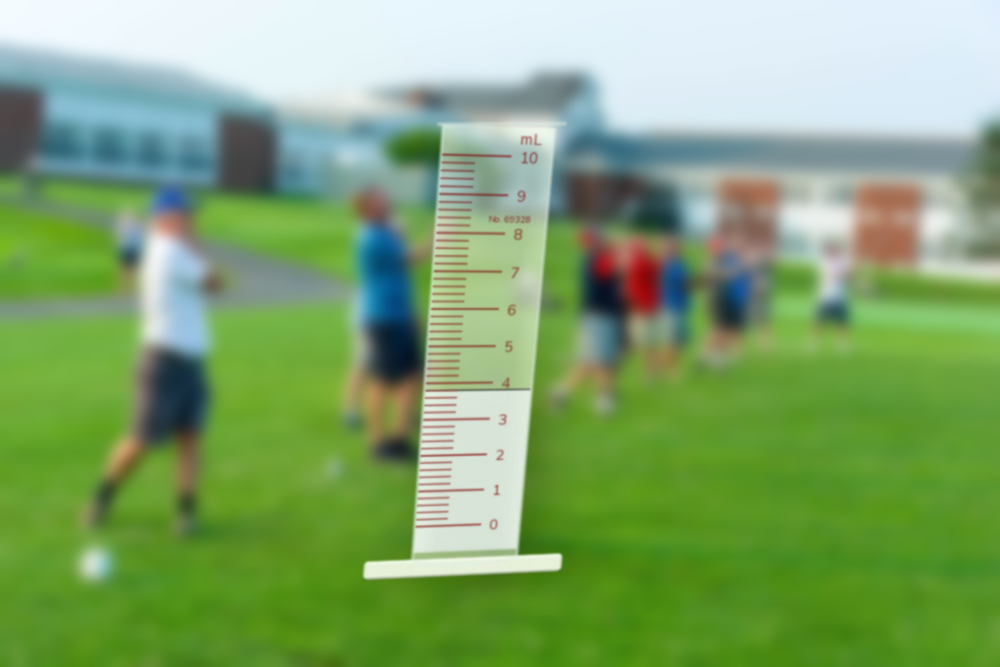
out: 3.8 mL
